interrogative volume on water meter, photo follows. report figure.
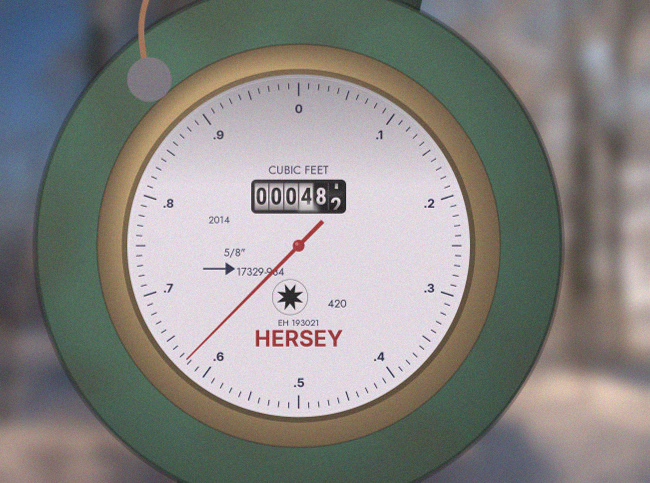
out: 481.62 ft³
